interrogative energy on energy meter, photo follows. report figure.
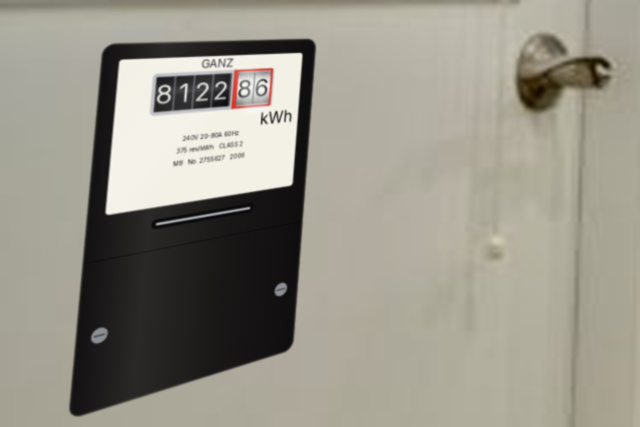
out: 8122.86 kWh
